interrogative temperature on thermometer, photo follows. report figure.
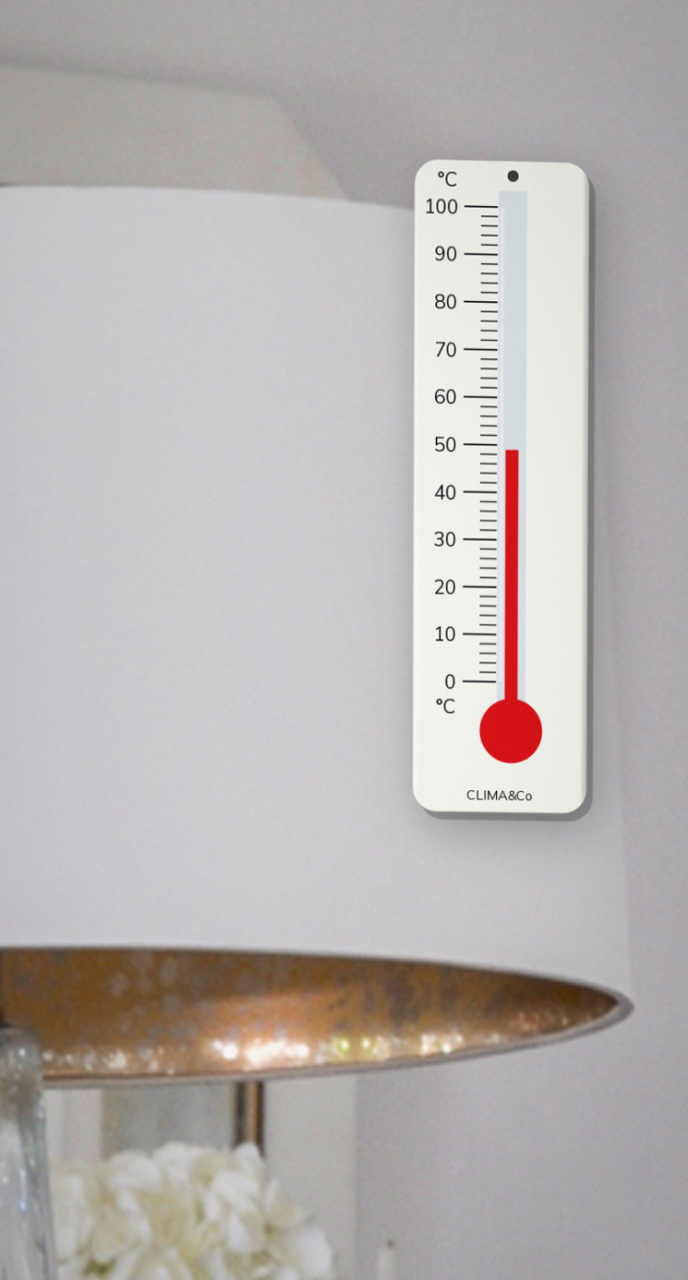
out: 49 °C
